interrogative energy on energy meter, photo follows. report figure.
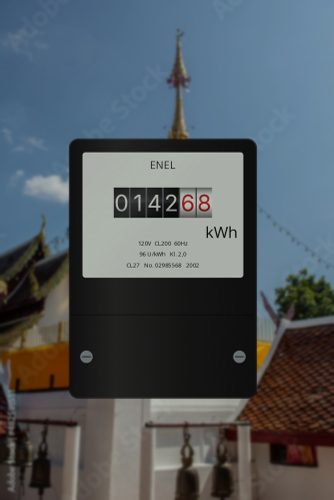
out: 142.68 kWh
